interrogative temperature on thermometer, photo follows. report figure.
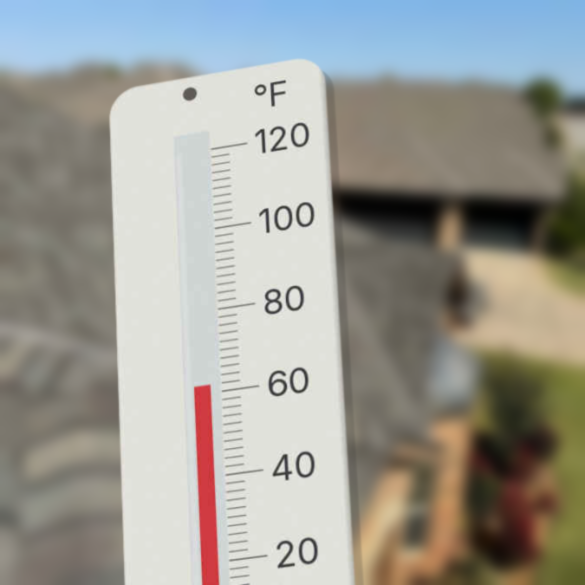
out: 62 °F
